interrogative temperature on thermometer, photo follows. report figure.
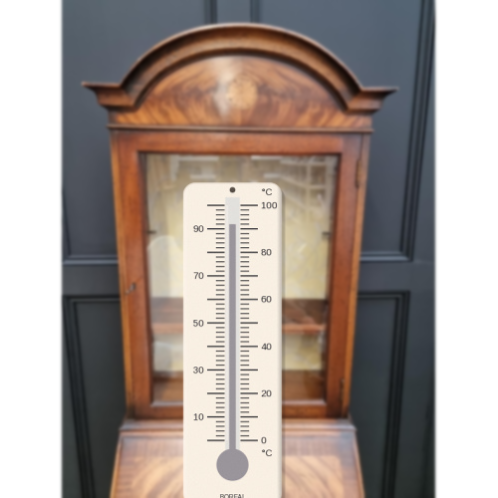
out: 92 °C
